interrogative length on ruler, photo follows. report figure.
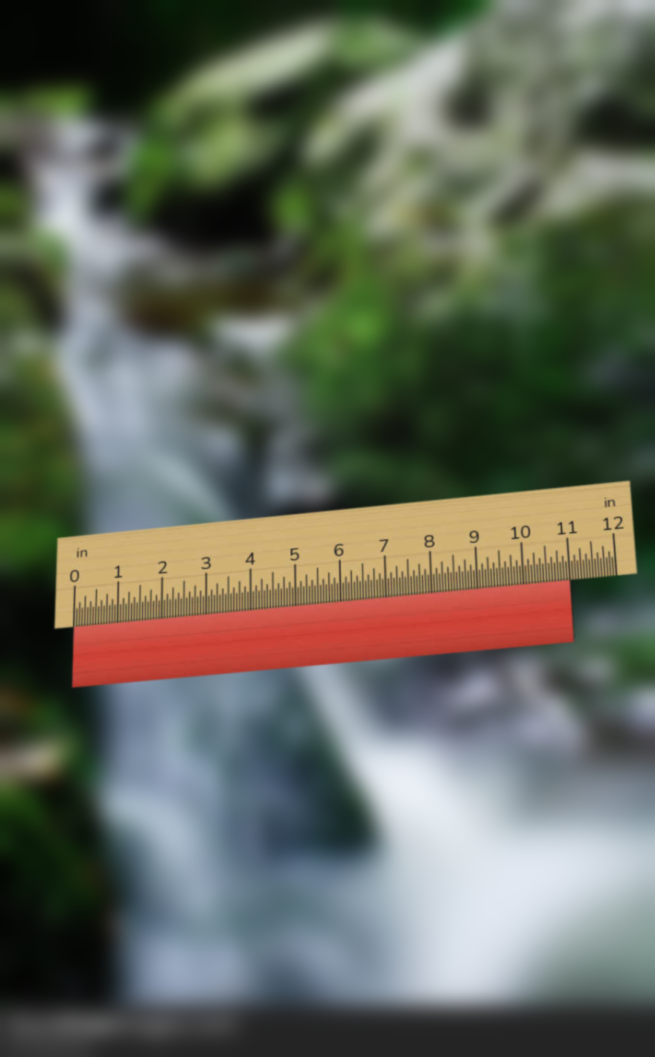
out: 11 in
